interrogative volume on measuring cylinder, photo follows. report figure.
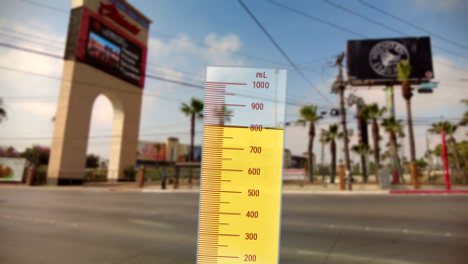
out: 800 mL
